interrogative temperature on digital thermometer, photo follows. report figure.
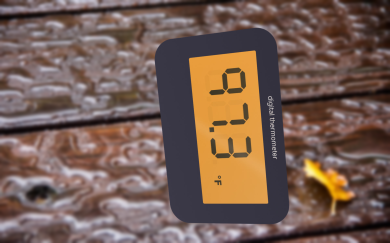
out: 97.3 °F
